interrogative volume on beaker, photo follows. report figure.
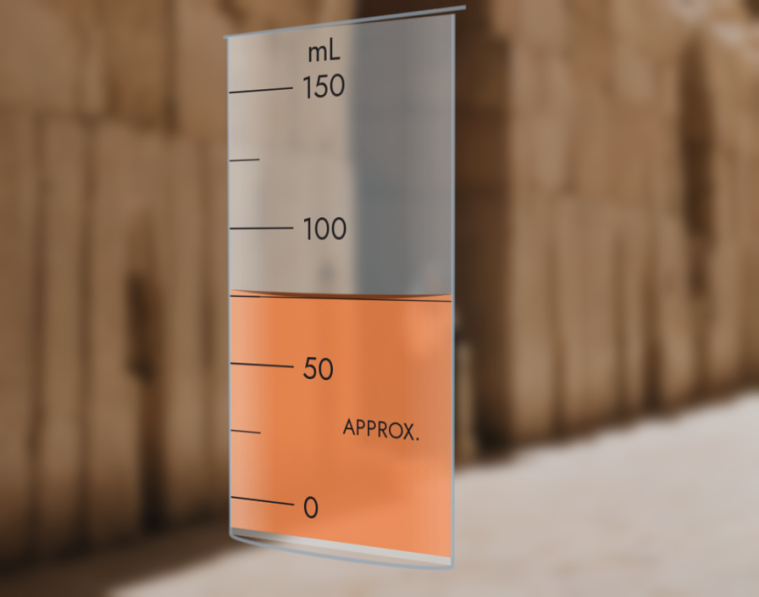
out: 75 mL
